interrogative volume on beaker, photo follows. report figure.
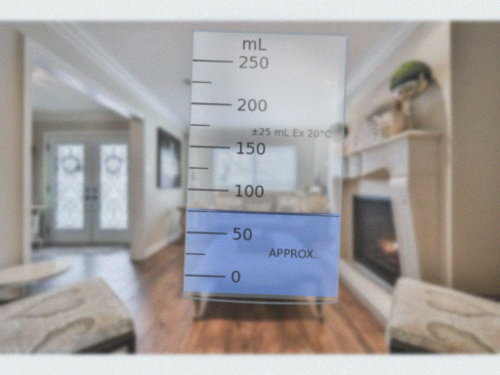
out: 75 mL
